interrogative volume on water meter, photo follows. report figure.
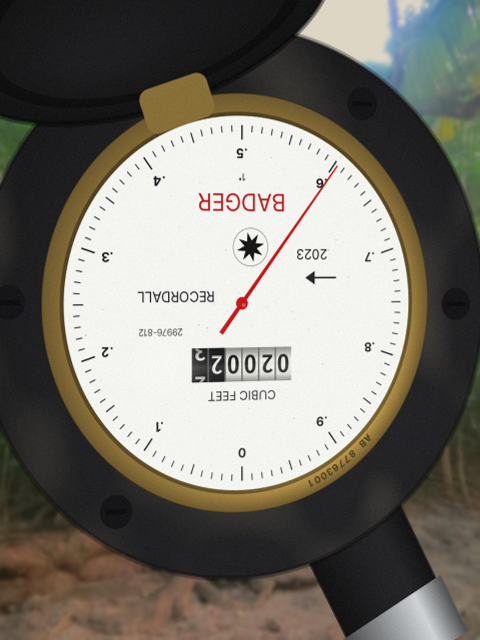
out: 20022.60 ft³
